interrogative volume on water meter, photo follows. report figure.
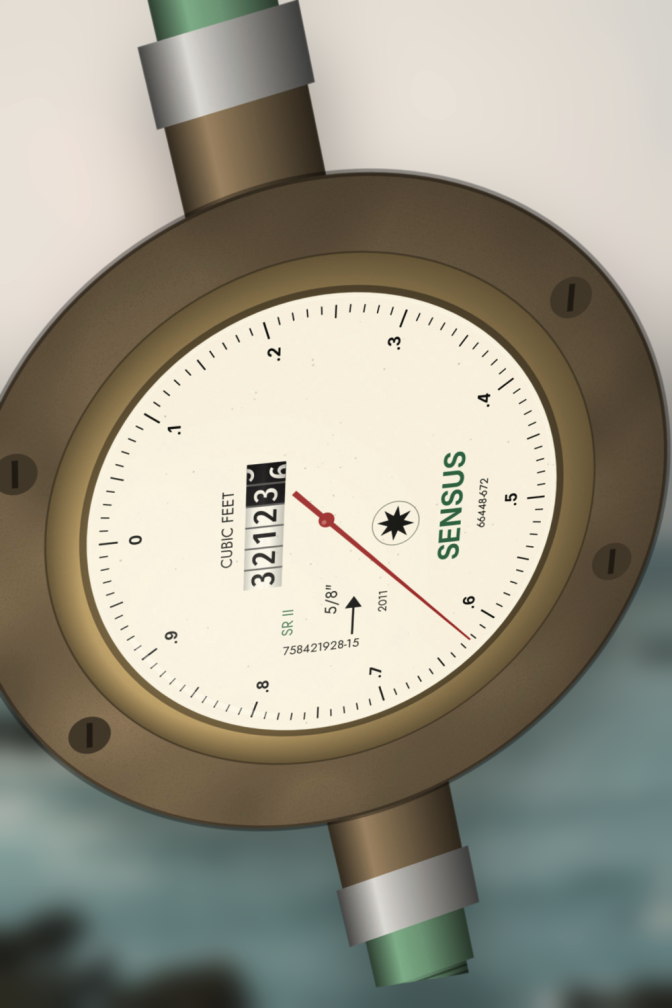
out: 321235.62 ft³
